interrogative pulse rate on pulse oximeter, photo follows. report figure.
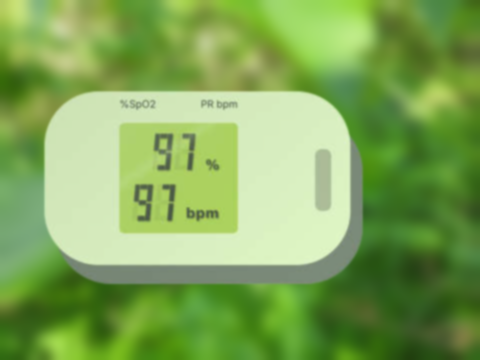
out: 97 bpm
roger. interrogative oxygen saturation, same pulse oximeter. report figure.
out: 97 %
